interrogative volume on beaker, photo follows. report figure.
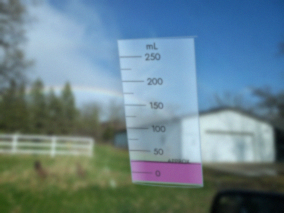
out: 25 mL
